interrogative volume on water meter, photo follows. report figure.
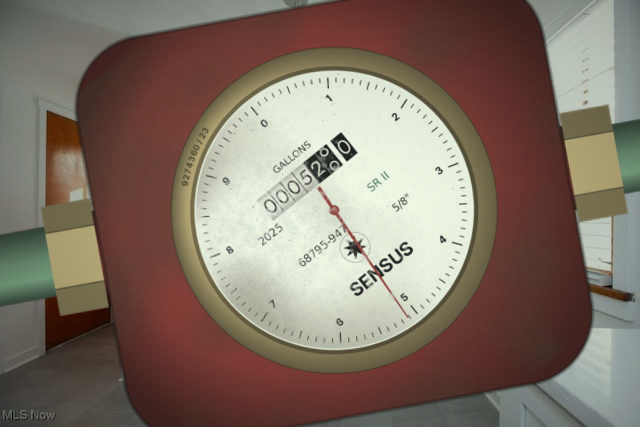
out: 5285.1 gal
